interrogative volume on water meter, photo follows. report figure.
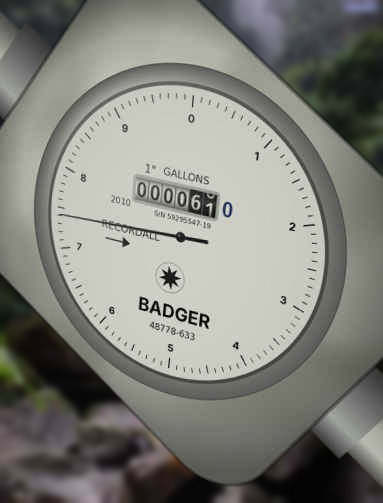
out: 607.4 gal
